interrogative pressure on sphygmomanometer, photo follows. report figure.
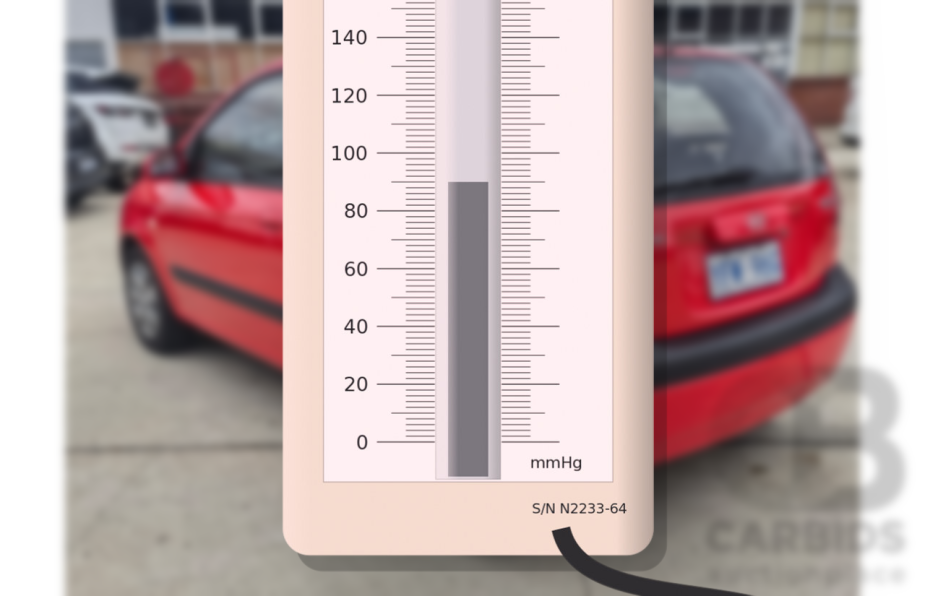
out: 90 mmHg
